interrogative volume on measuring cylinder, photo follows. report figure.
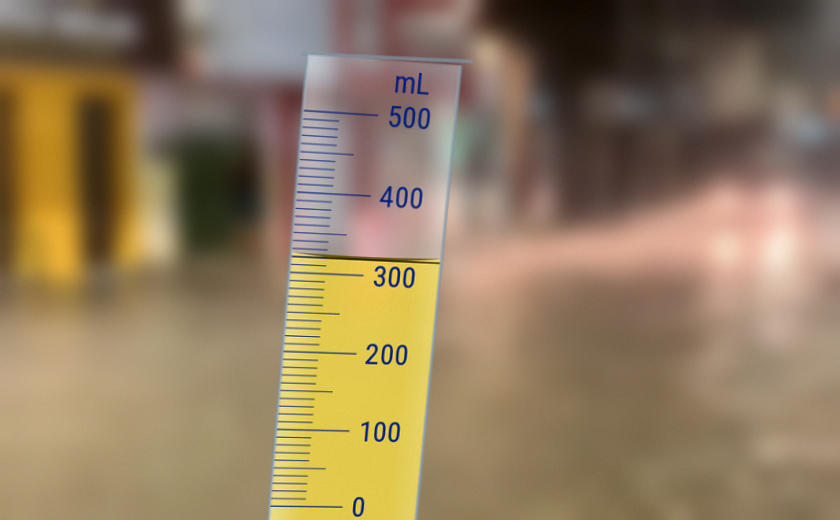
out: 320 mL
